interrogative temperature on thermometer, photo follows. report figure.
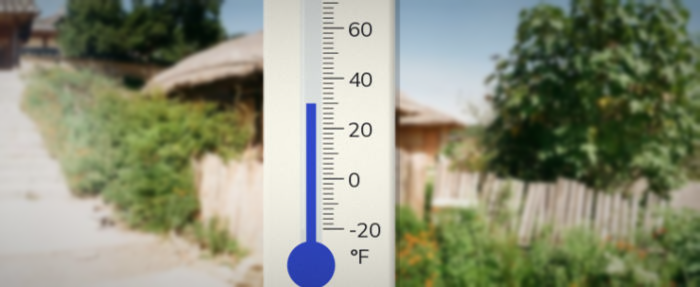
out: 30 °F
